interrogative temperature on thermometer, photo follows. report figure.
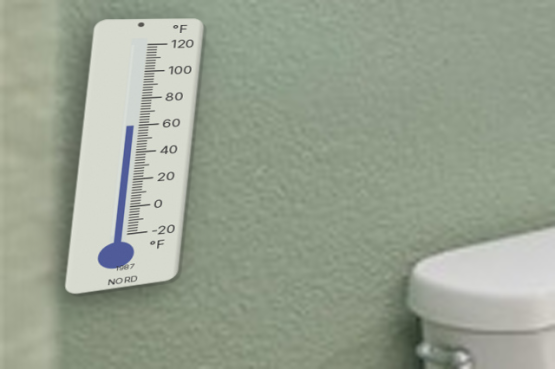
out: 60 °F
